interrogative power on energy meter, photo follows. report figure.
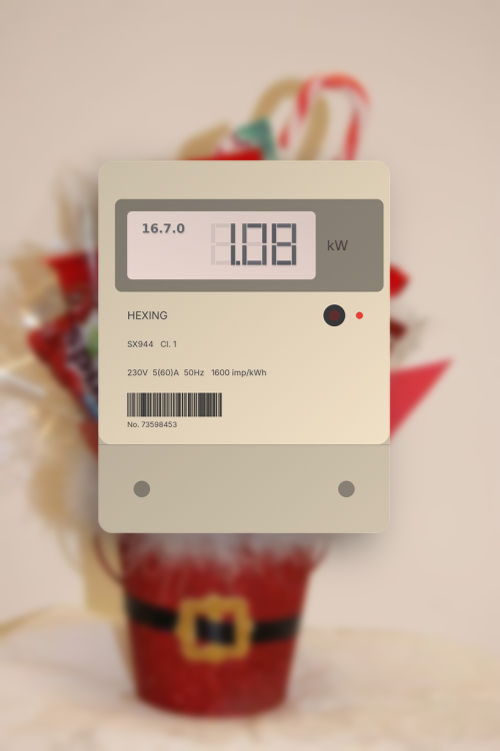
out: 1.08 kW
